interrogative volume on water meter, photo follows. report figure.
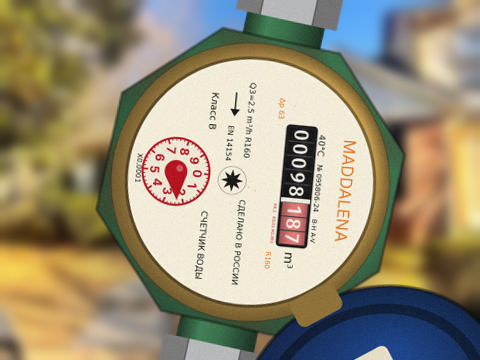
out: 98.1872 m³
